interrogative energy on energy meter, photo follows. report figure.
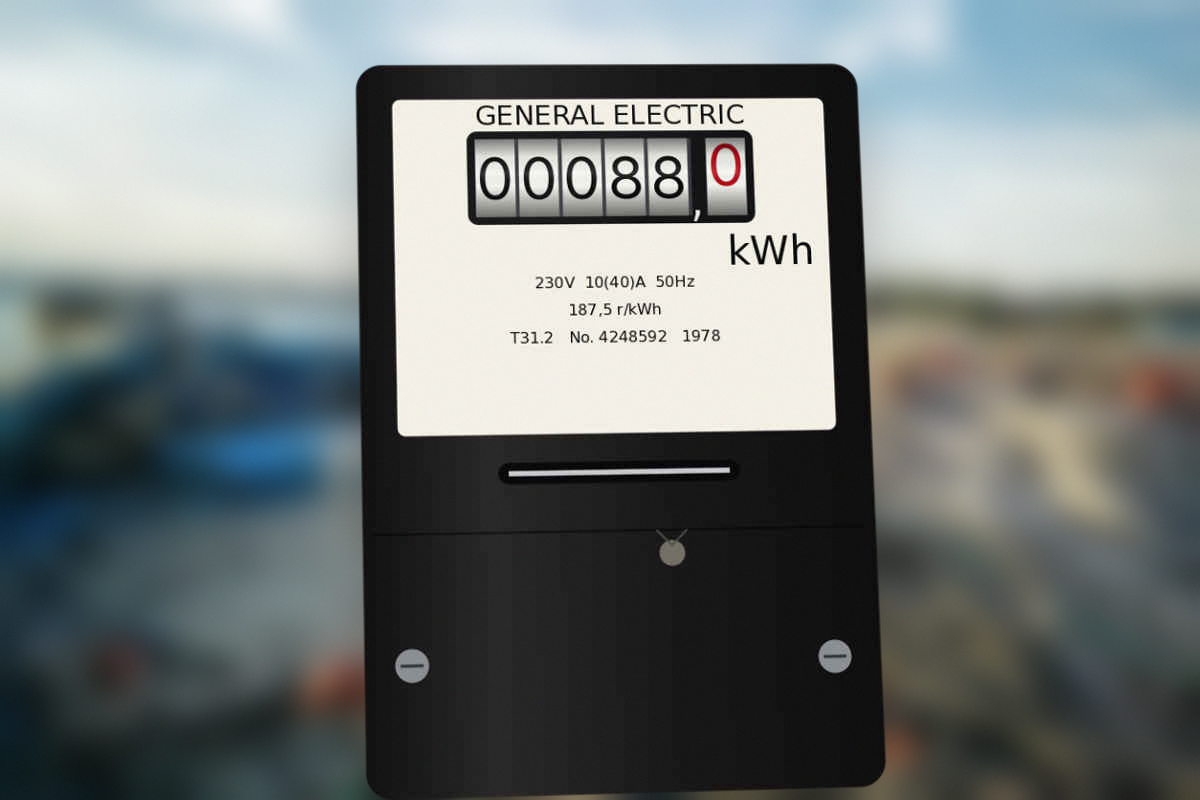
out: 88.0 kWh
